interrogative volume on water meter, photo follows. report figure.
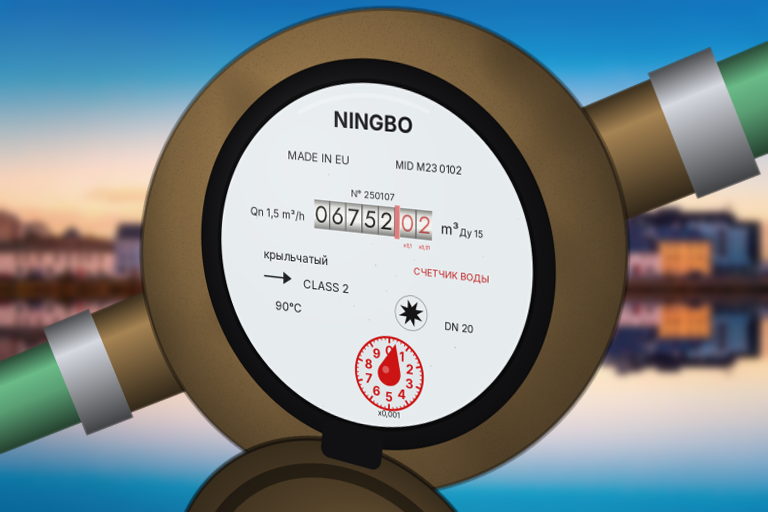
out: 6752.020 m³
